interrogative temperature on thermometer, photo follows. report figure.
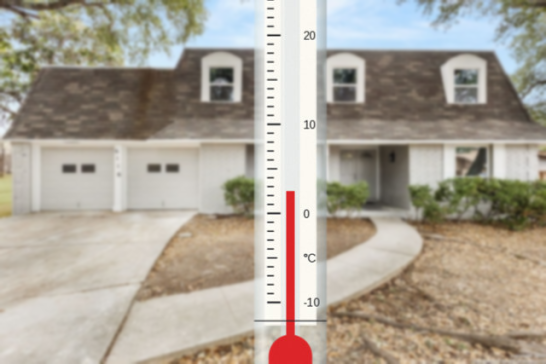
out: 2.5 °C
